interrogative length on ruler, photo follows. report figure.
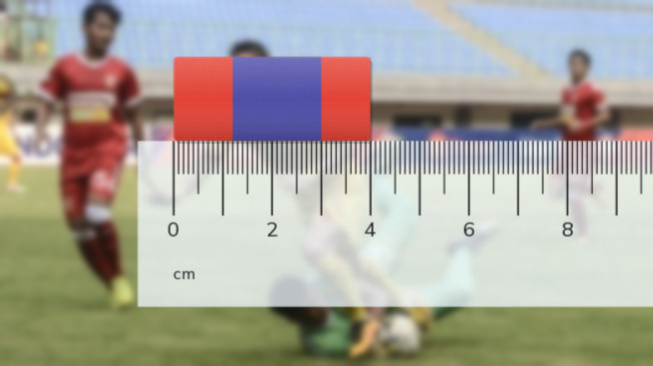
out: 4 cm
